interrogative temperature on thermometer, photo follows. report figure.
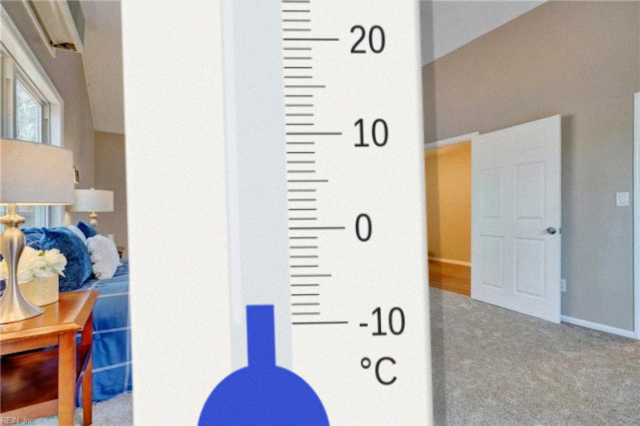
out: -8 °C
